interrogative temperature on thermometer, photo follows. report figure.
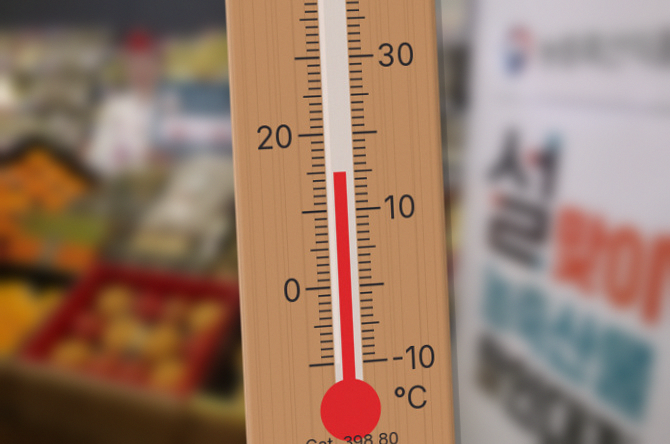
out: 15 °C
